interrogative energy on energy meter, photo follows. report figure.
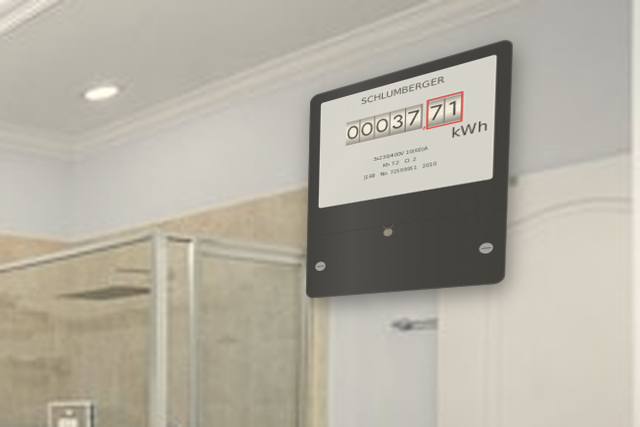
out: 37.71 kWh
